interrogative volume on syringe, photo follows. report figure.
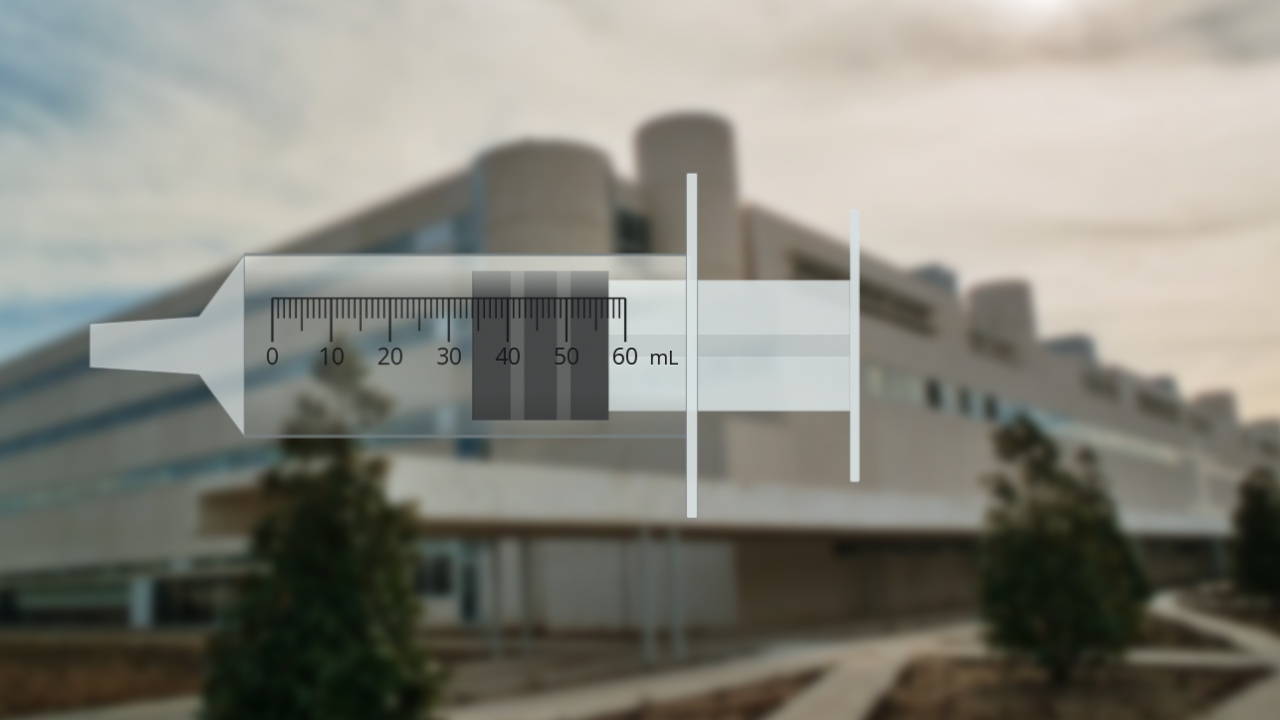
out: 34 mL
